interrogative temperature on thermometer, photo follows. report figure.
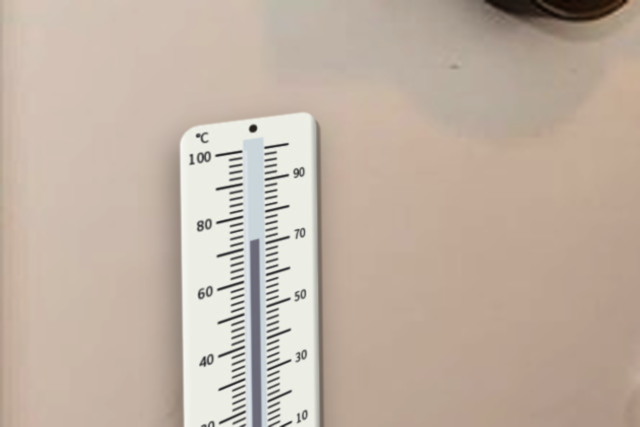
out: 72 °C
